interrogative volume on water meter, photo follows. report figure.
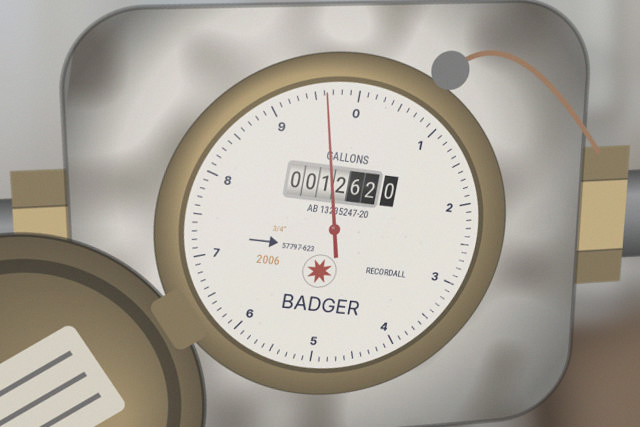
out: 12619.6 gal
